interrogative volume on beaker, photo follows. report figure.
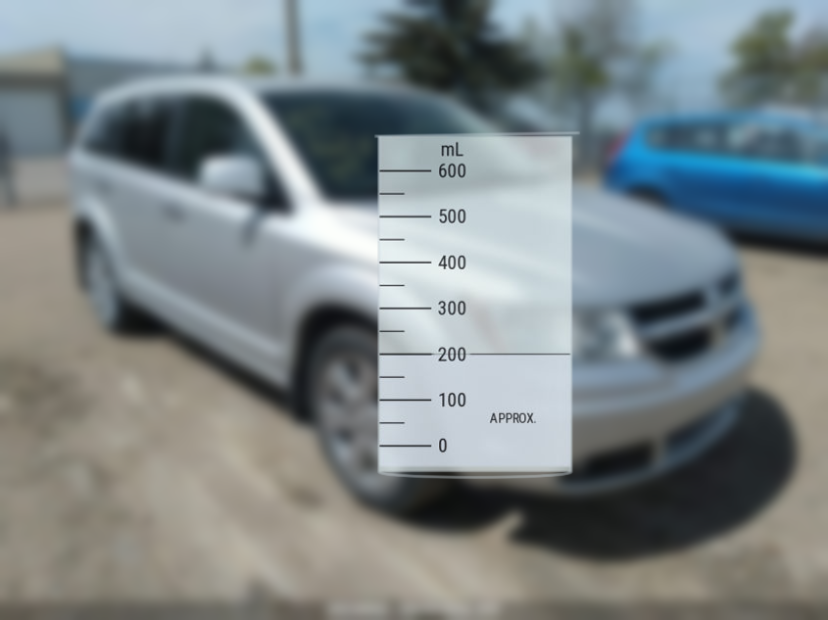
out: 200 mL
